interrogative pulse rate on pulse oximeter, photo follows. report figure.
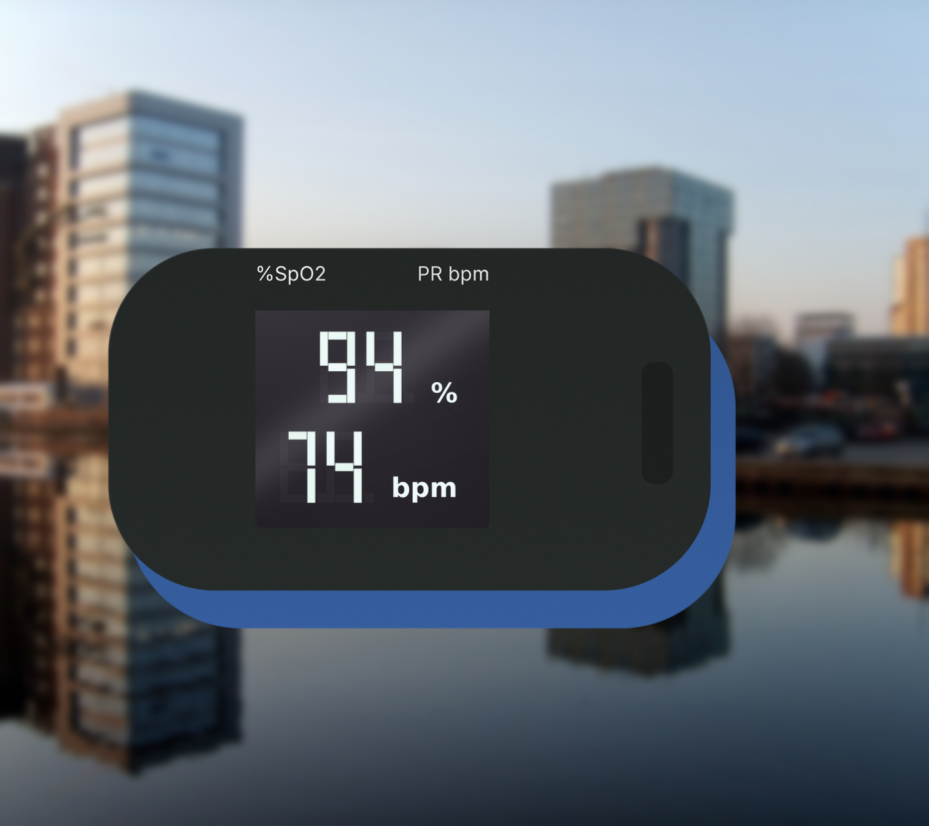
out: 74 bpm
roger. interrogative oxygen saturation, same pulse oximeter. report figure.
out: 94 %
